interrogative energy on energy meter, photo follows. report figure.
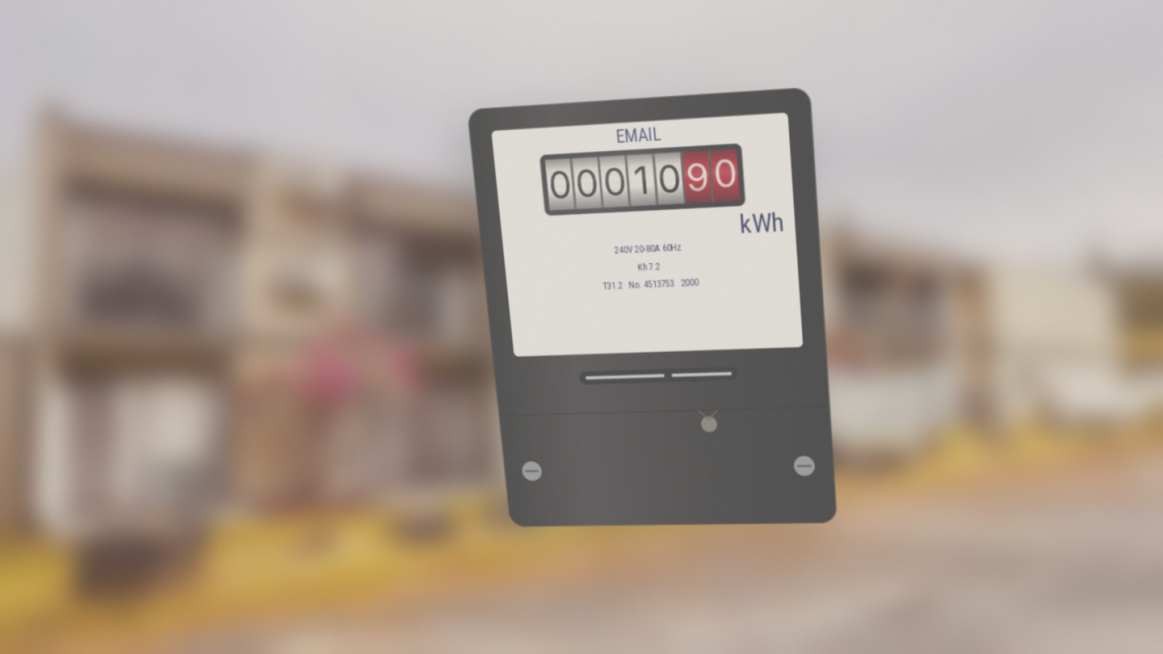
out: 10.90 kWh
